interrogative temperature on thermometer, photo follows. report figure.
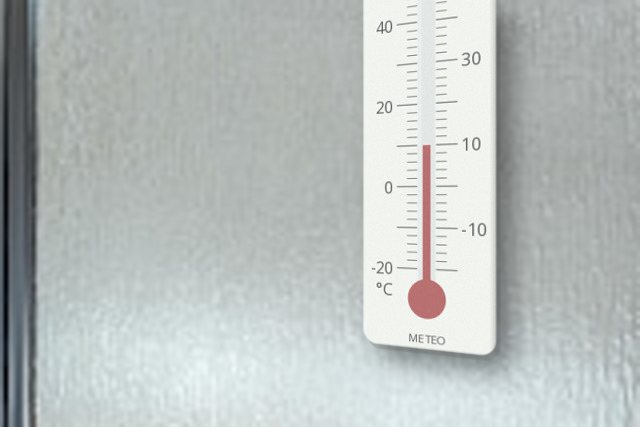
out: 10 °C
